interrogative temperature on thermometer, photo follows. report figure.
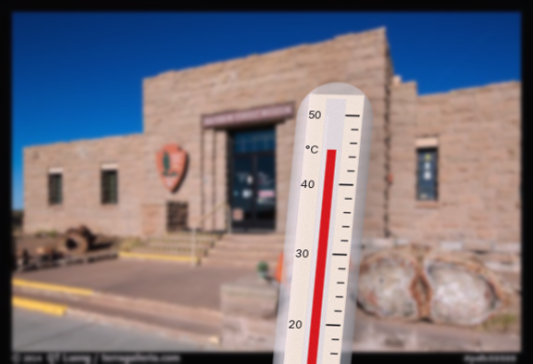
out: 45 °C
